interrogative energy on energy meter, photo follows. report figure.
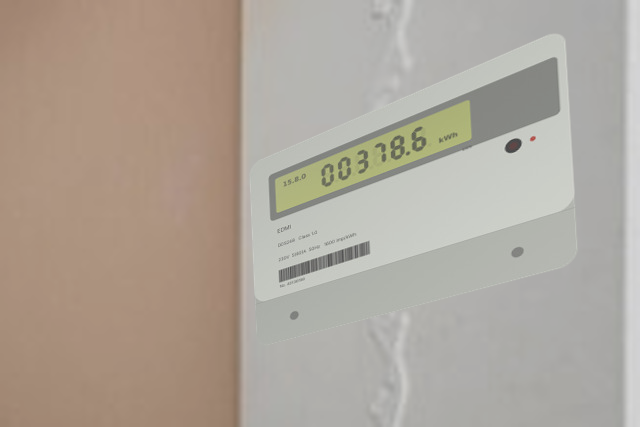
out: 378.6 kWh
